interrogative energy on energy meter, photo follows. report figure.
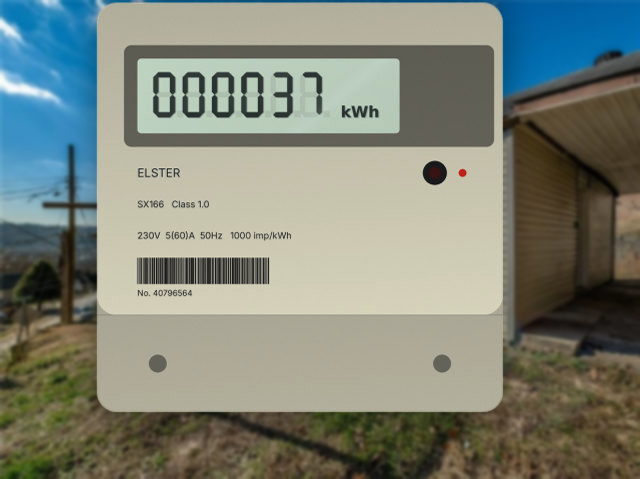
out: 37 kWh
